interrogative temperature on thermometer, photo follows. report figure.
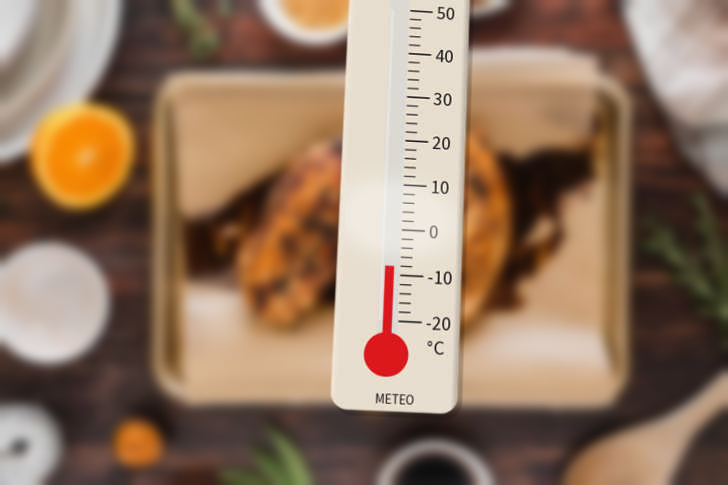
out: -8 °C
